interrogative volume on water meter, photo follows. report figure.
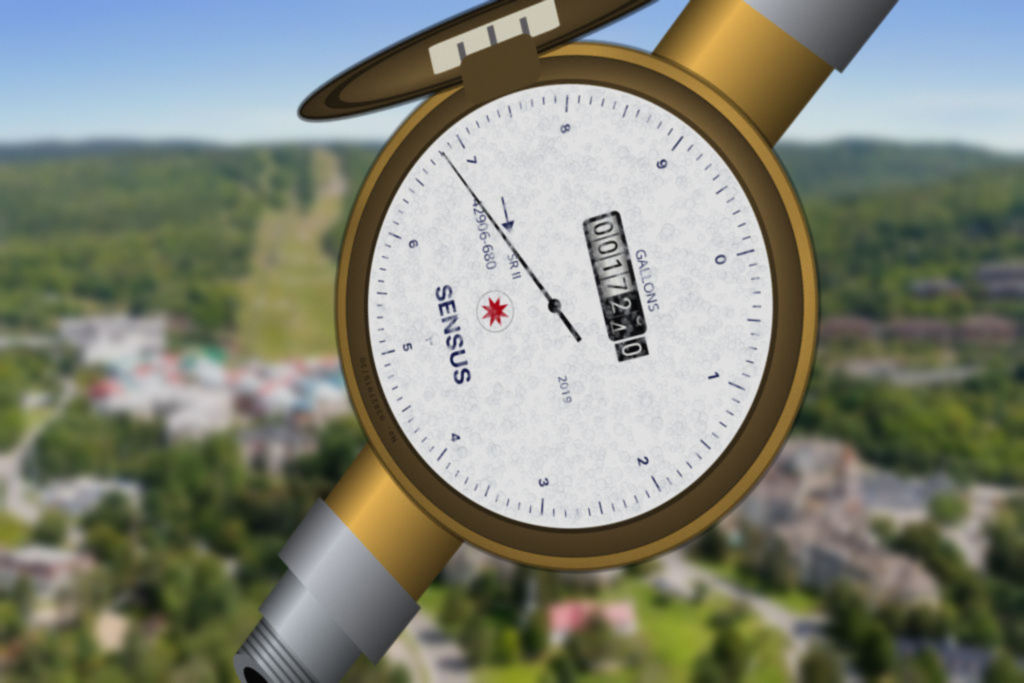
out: 17236.8 gal
